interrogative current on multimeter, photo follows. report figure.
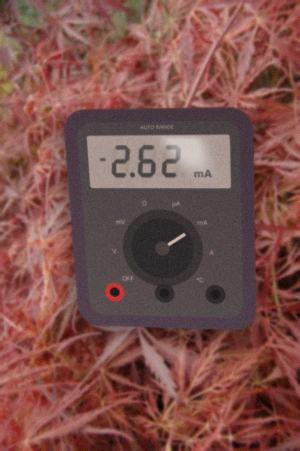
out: -2.62 mA
